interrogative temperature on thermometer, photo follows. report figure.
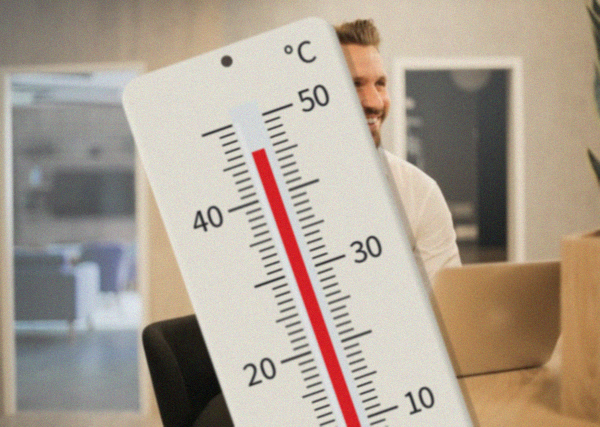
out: 46 °C
